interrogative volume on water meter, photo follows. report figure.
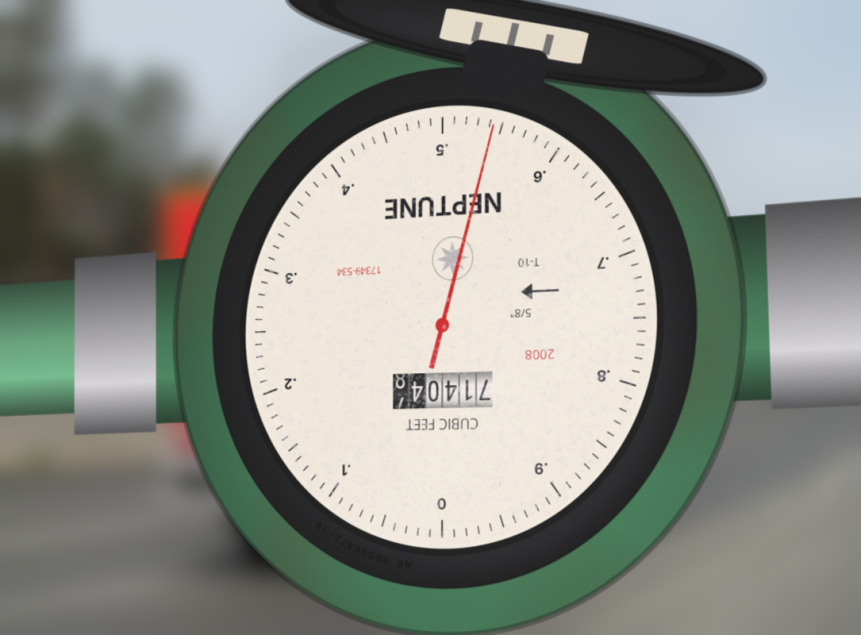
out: 714047.54 ft³
